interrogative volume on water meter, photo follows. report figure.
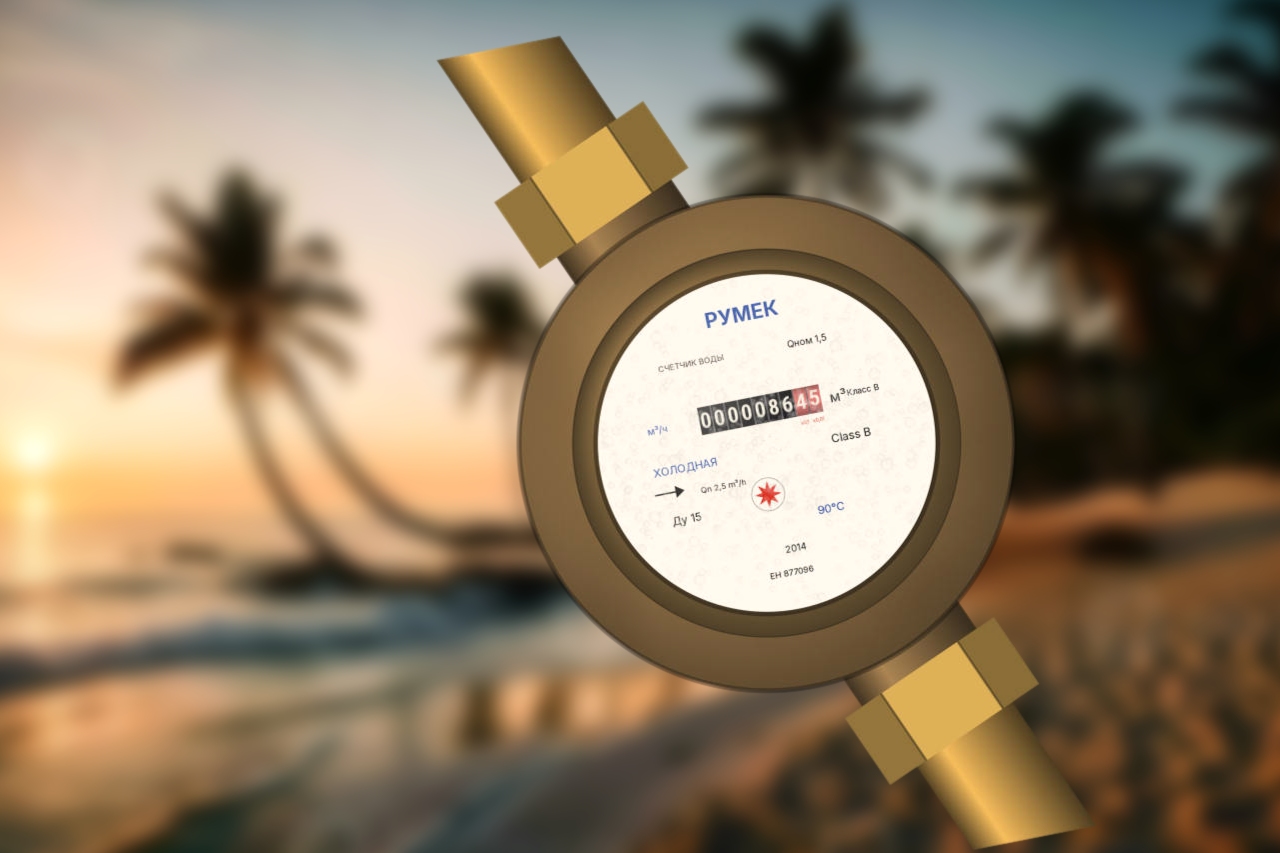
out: 86.45 m³
